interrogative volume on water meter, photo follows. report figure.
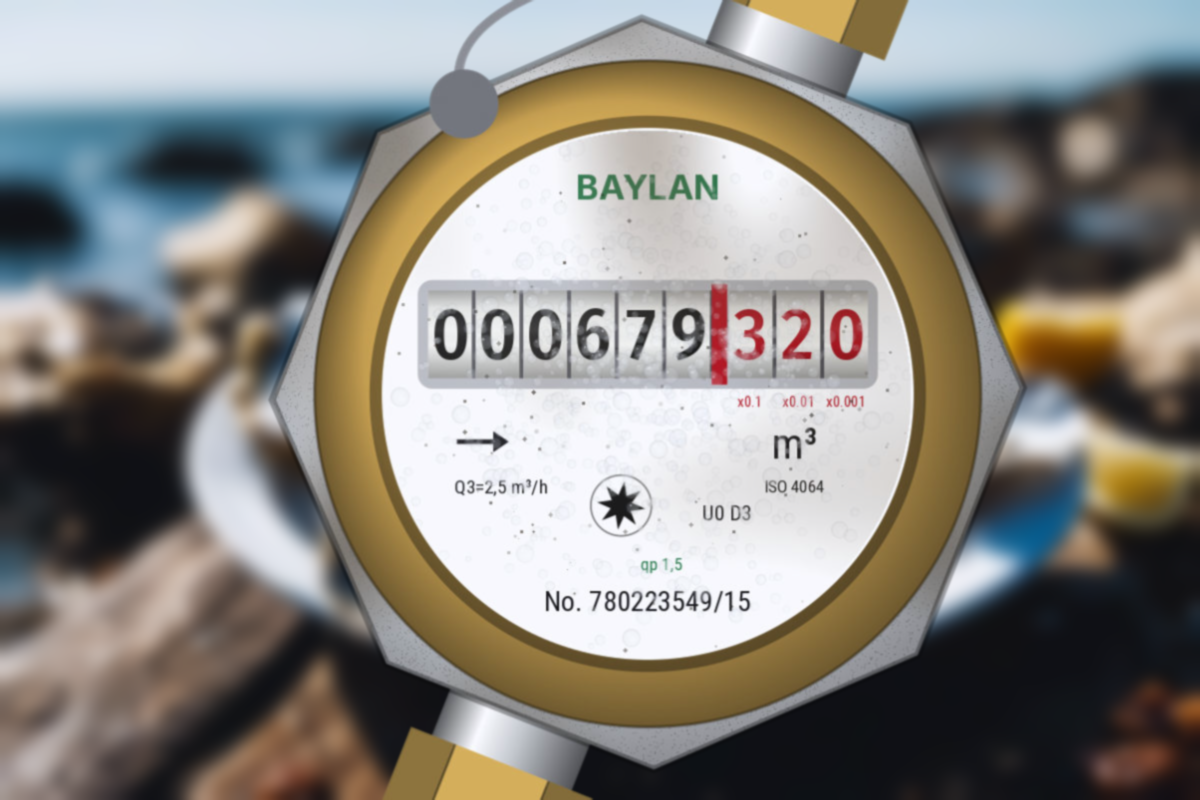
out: 679.320 m³
